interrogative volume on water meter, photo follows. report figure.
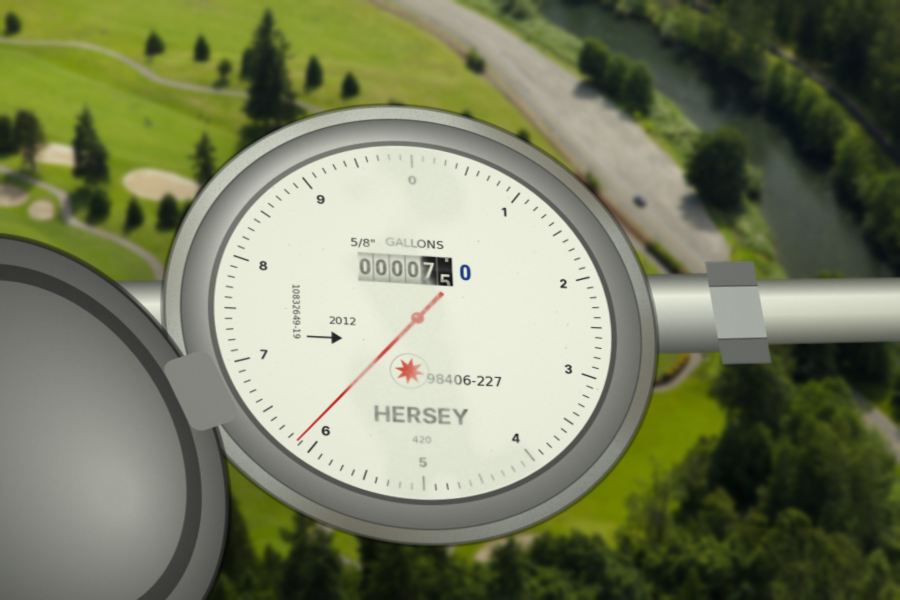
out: 746.1 gal
